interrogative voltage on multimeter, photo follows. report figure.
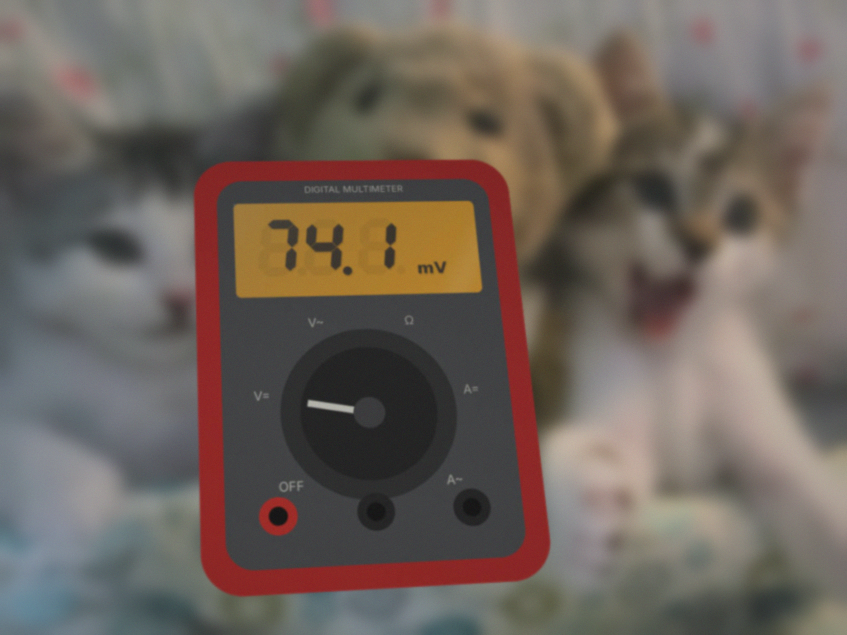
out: 74.1 mV
